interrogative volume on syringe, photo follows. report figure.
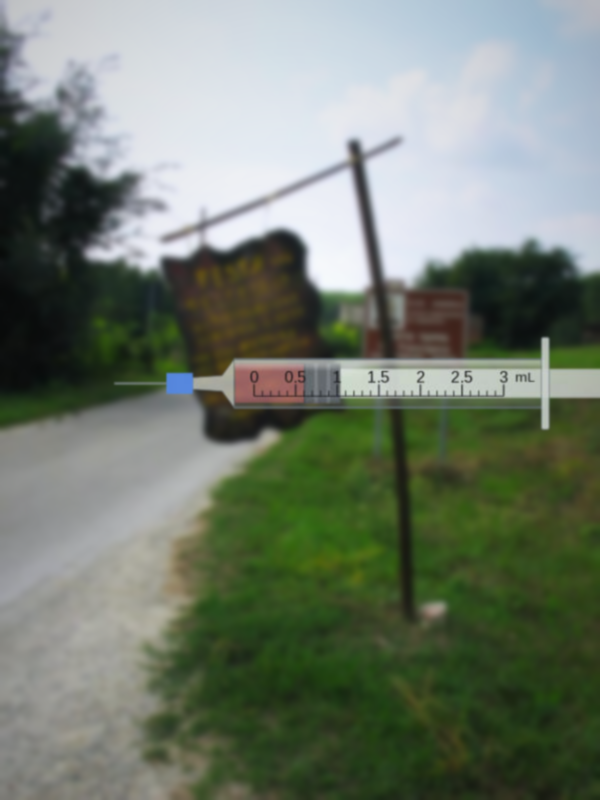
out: 0.6 mL
